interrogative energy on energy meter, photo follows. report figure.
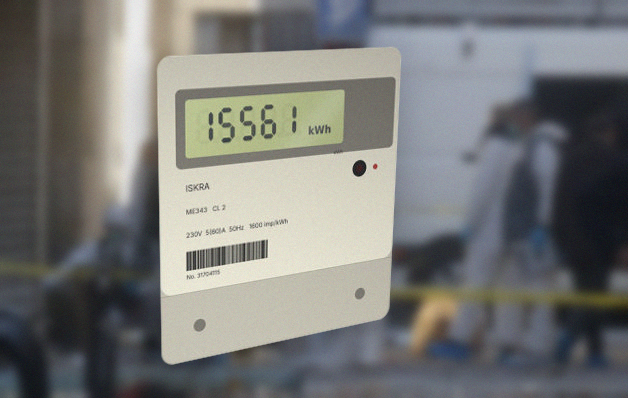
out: 15561 kWh
